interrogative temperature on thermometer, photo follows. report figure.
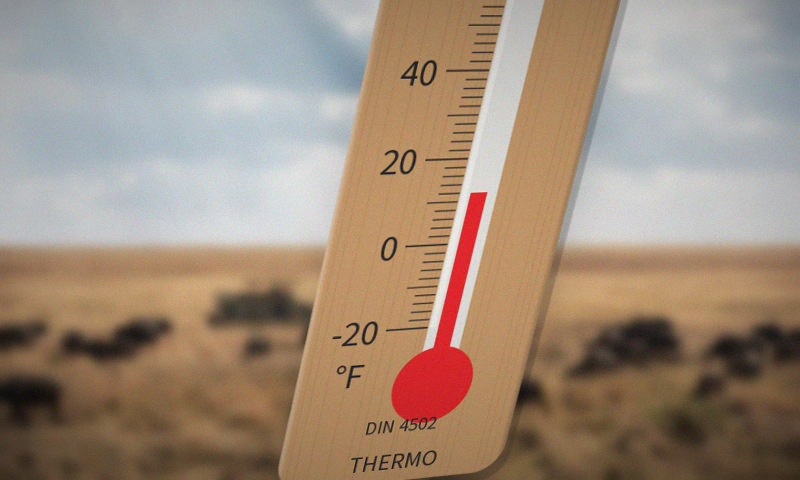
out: 12 °F
